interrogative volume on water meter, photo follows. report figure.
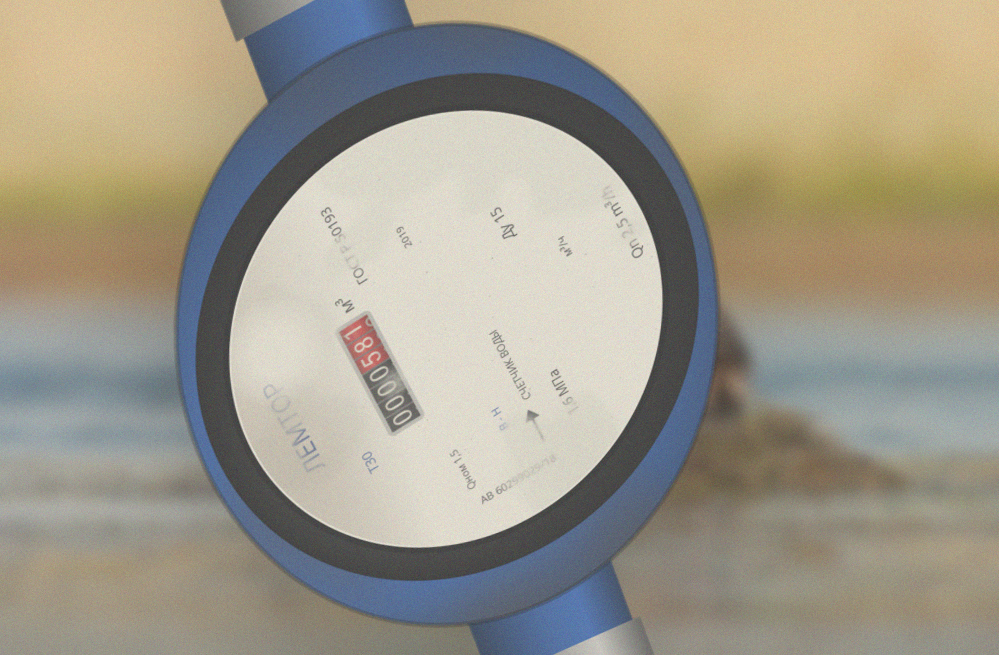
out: 0.581 m³
